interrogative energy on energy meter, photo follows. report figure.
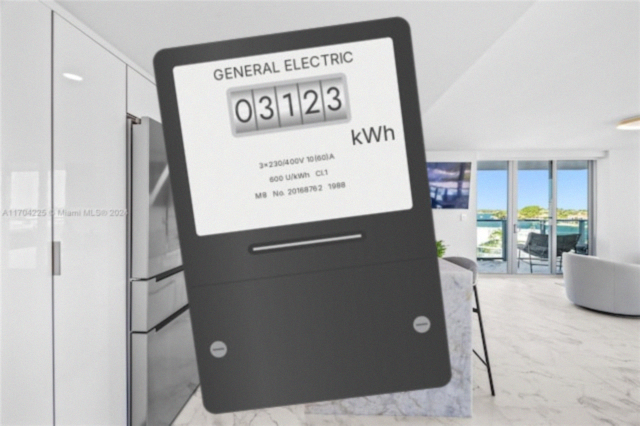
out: 3123 kWh
